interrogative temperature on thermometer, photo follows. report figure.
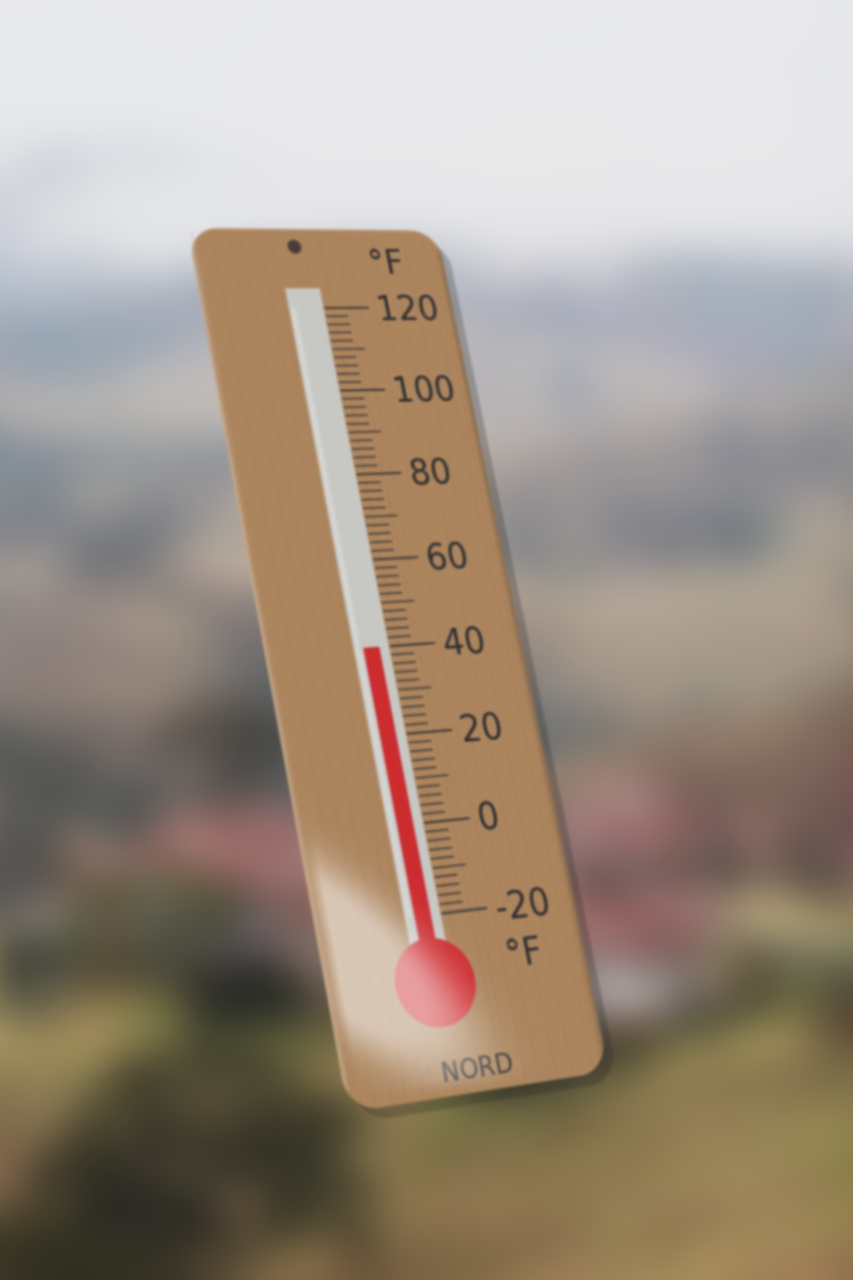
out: 40 °F
